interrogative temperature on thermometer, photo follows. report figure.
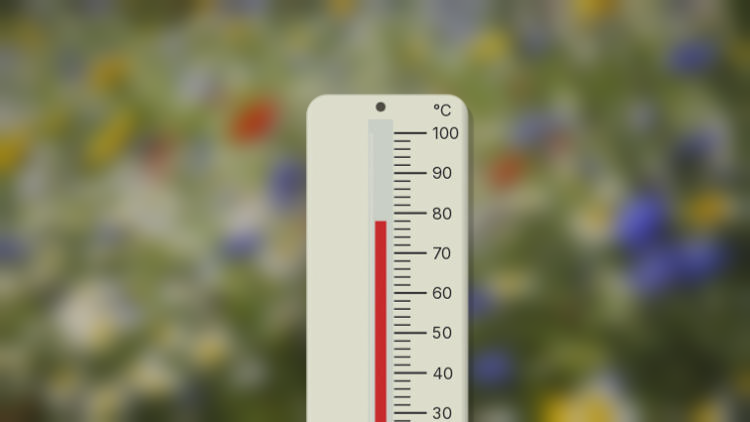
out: 78 °C
